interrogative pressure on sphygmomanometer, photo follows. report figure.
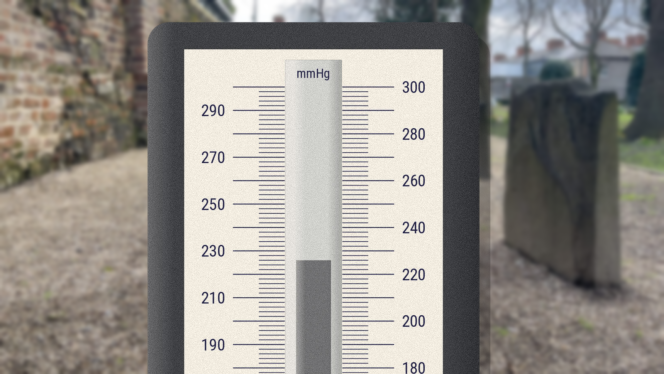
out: 226 mmHg
